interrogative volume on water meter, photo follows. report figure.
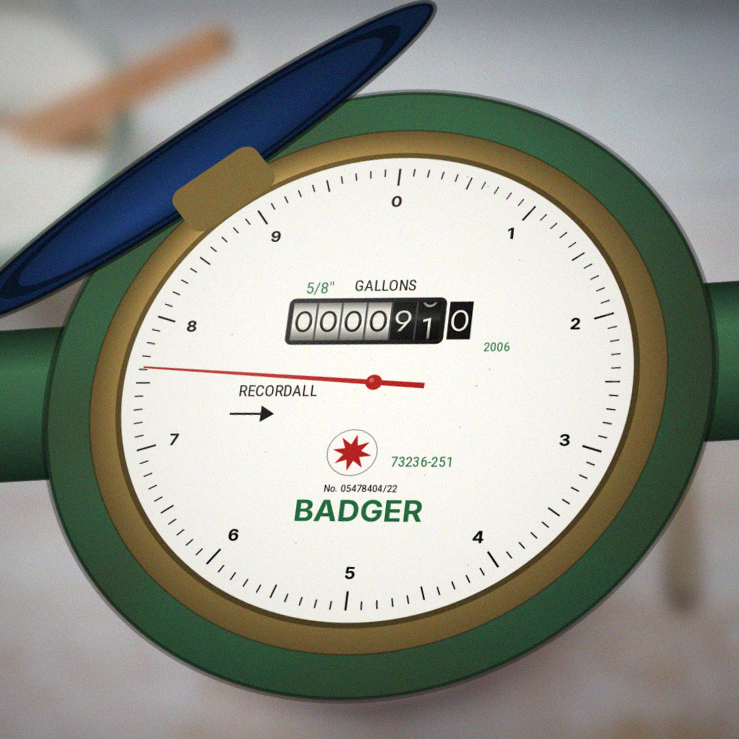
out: 907.6 gal
